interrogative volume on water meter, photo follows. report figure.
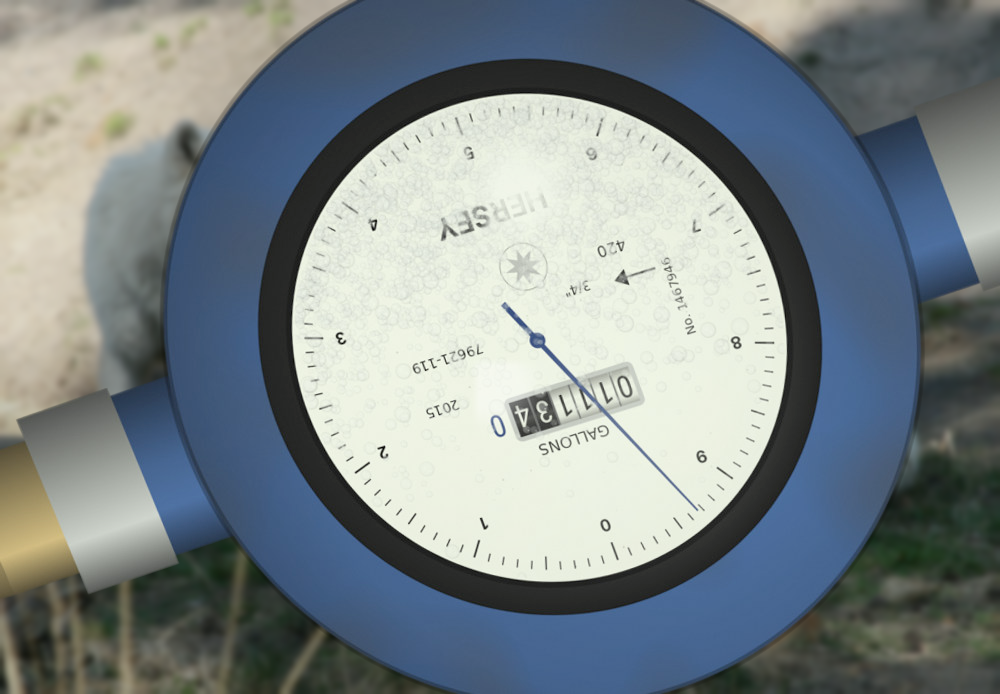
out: 111339.3 gal
